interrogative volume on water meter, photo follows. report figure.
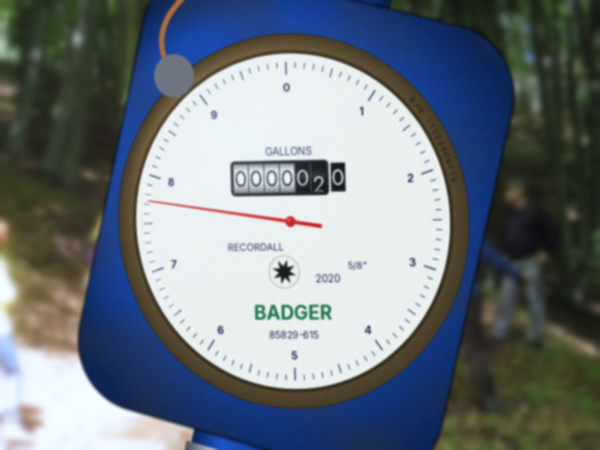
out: 17.7 gal
